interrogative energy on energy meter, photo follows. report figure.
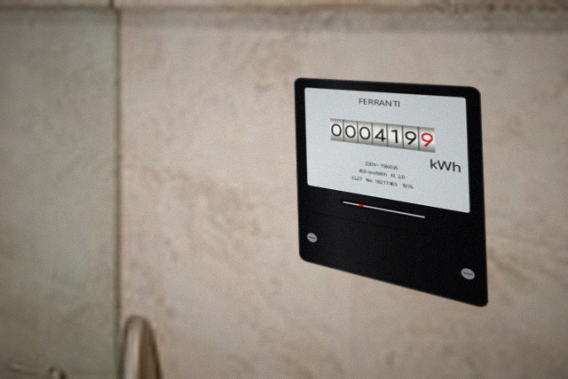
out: 419.9 kWh
